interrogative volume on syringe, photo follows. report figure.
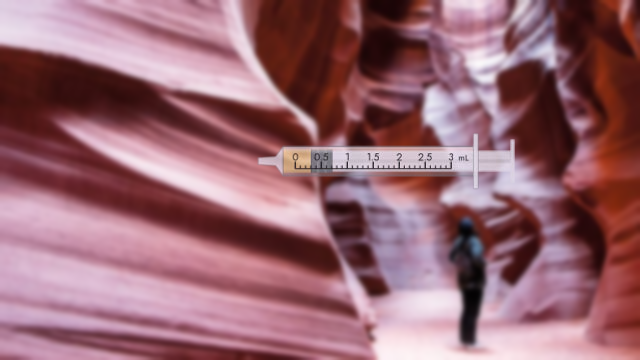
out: 0.3 mL
